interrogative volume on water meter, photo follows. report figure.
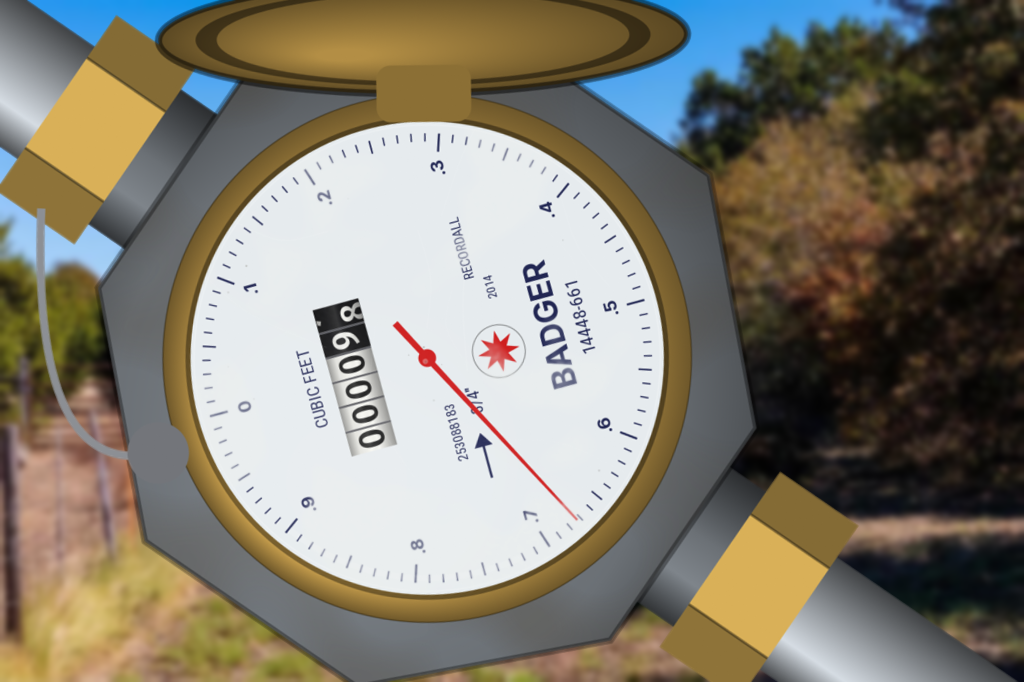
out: 97.67 ft³
